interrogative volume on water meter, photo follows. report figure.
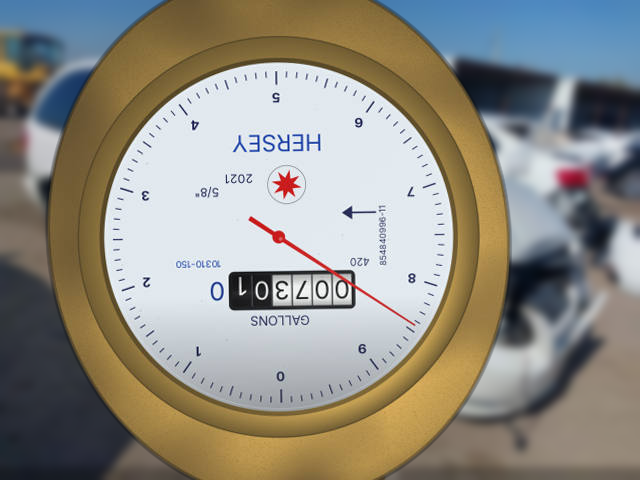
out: 73008.4 gal
